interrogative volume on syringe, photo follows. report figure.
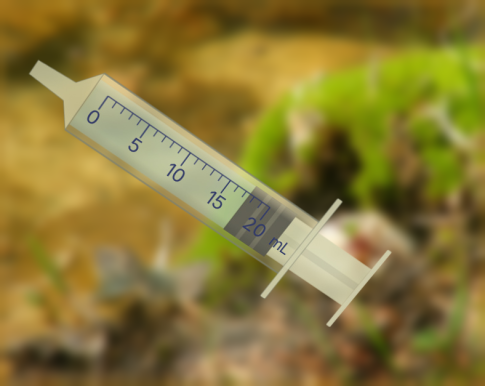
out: 17.5 mL
